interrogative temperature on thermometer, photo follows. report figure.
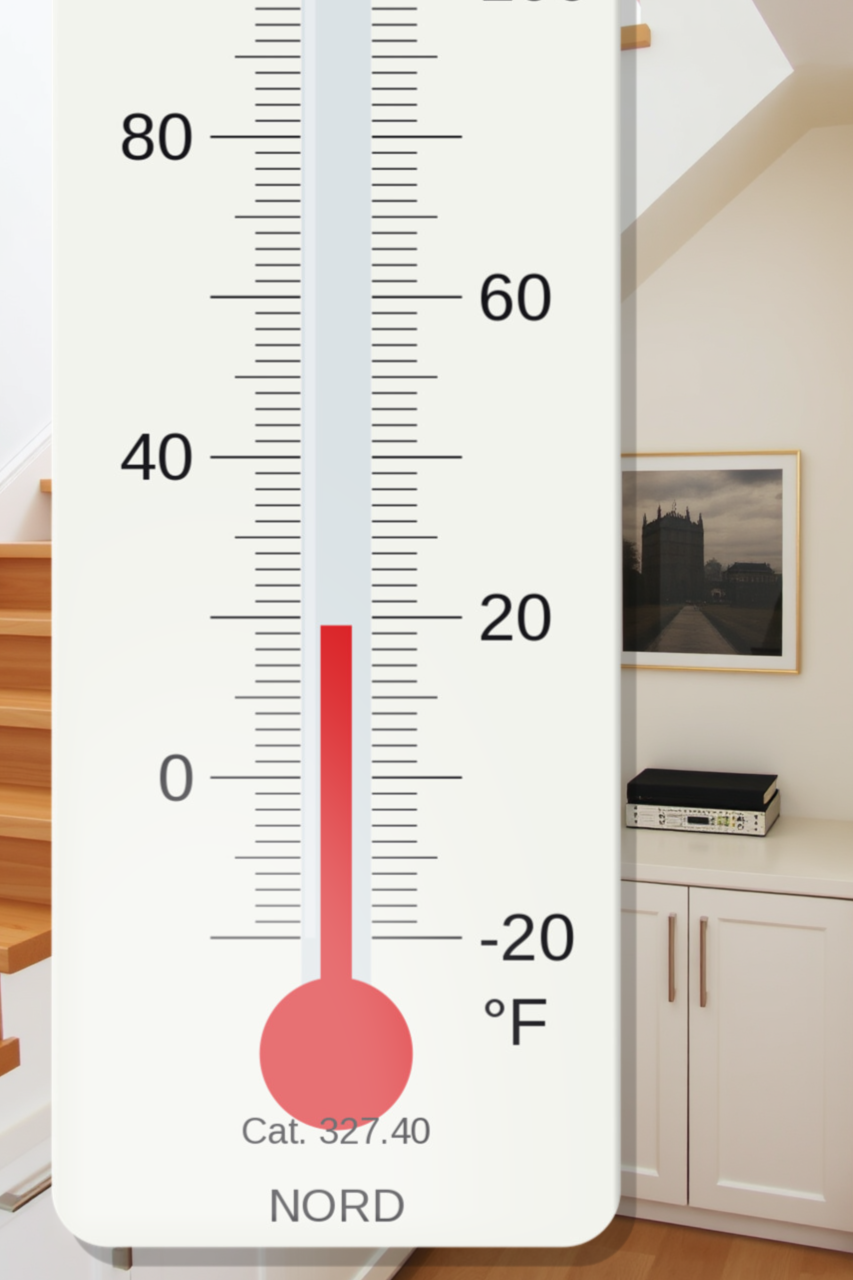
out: 19 °F
